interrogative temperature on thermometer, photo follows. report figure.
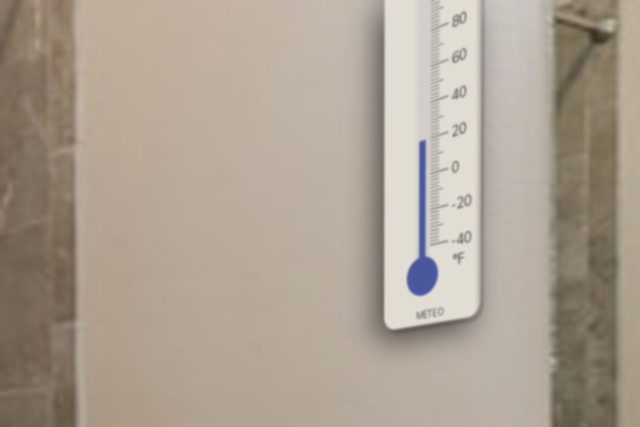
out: 20 °F
